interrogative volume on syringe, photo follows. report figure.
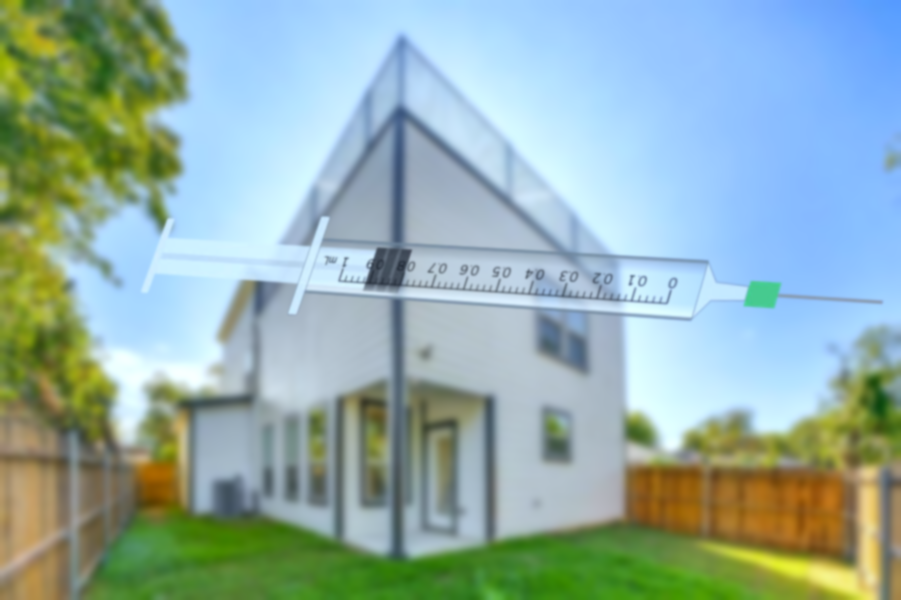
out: 0.8 mL
